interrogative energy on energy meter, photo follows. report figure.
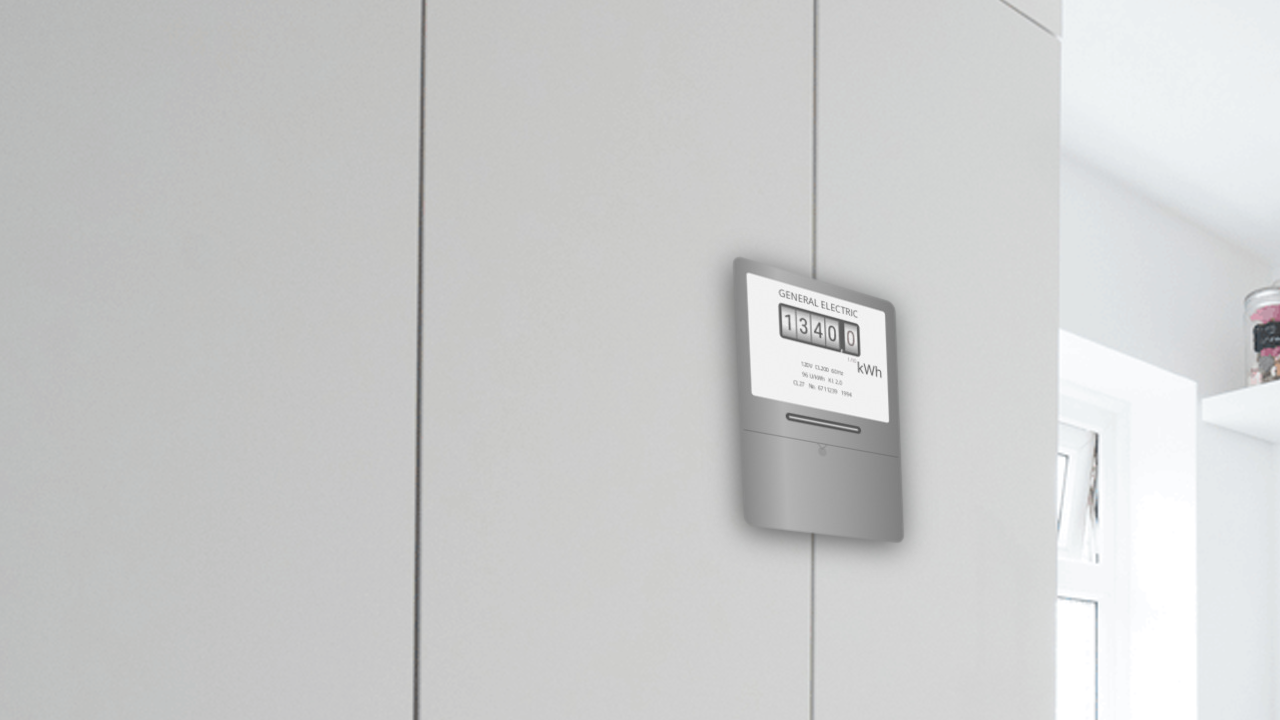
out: 1340.0 kWh
